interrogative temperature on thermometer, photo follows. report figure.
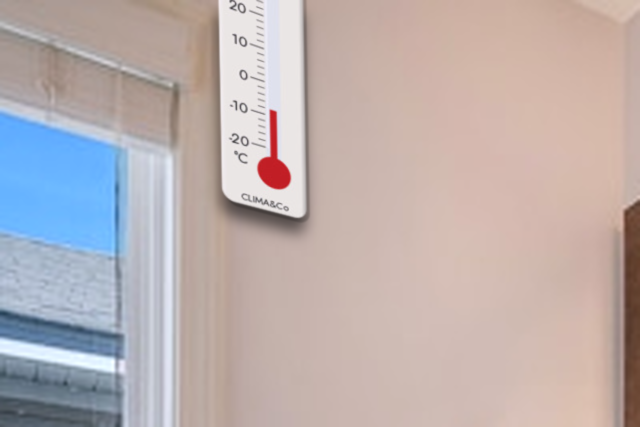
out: -8 °C
